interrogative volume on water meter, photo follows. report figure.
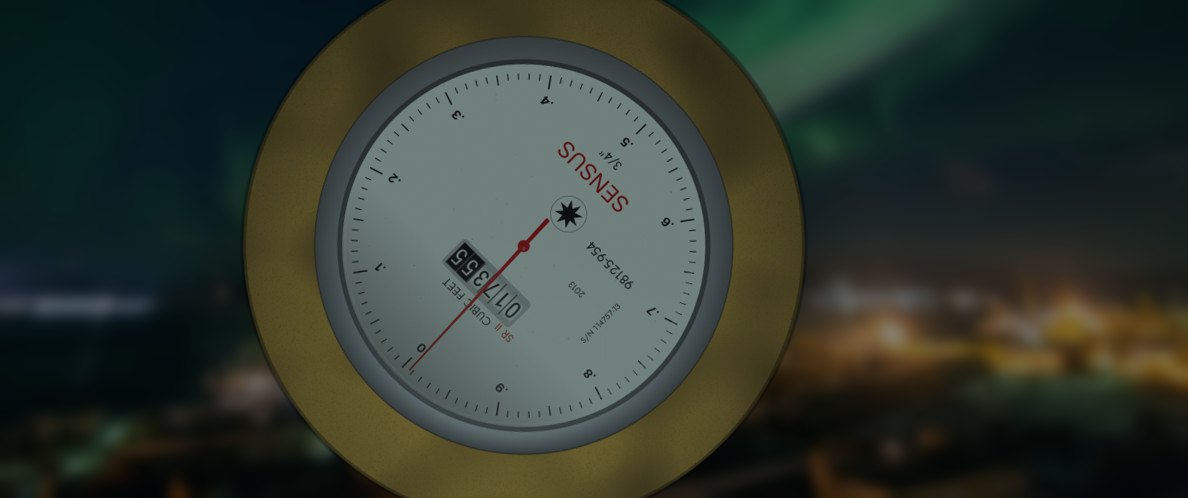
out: 17354.99 ft³
